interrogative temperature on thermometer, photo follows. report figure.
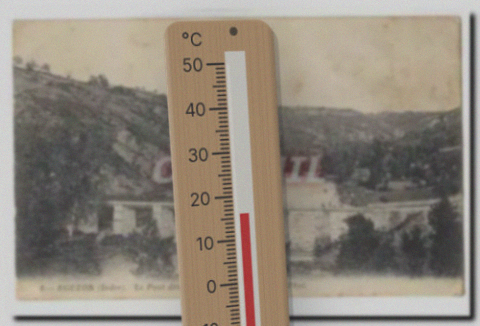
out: 16 °C
